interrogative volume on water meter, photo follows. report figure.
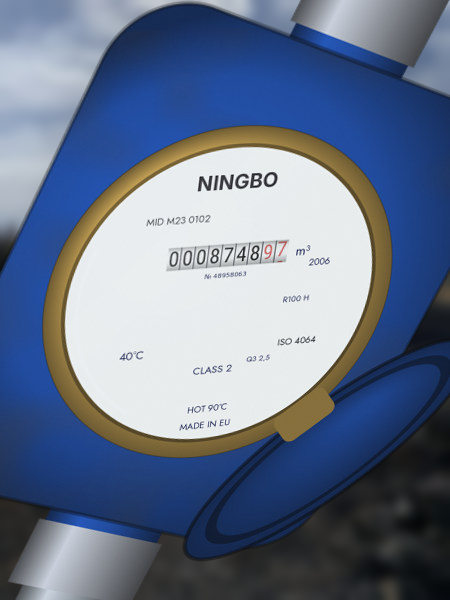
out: 8748.97 m³
